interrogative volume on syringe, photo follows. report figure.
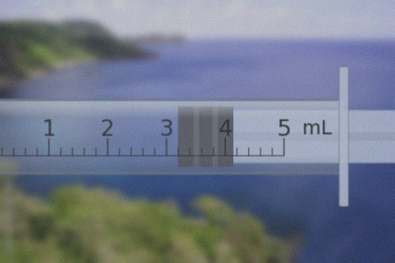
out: 3.2 mL
